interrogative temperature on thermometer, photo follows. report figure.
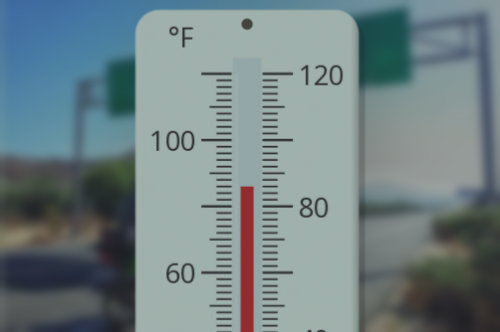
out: 86 °F
